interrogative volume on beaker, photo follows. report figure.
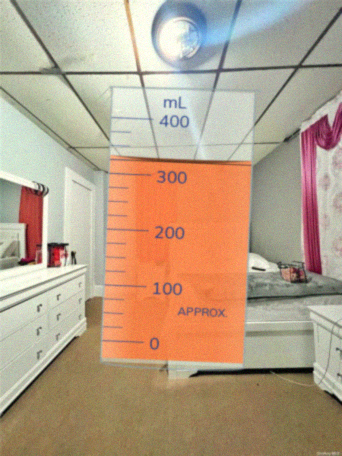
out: 325 mL
